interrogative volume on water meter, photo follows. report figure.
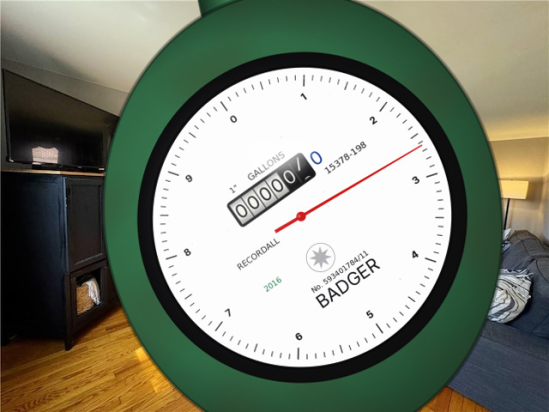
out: 72.6 gal
